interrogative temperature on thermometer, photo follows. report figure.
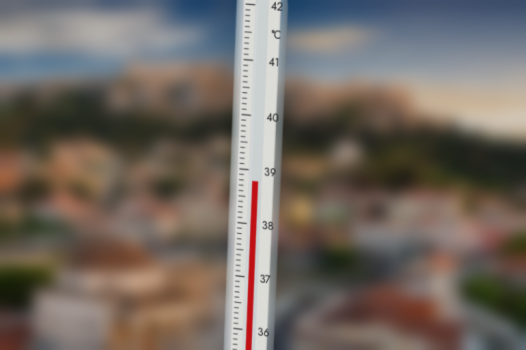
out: 38.8 °C
